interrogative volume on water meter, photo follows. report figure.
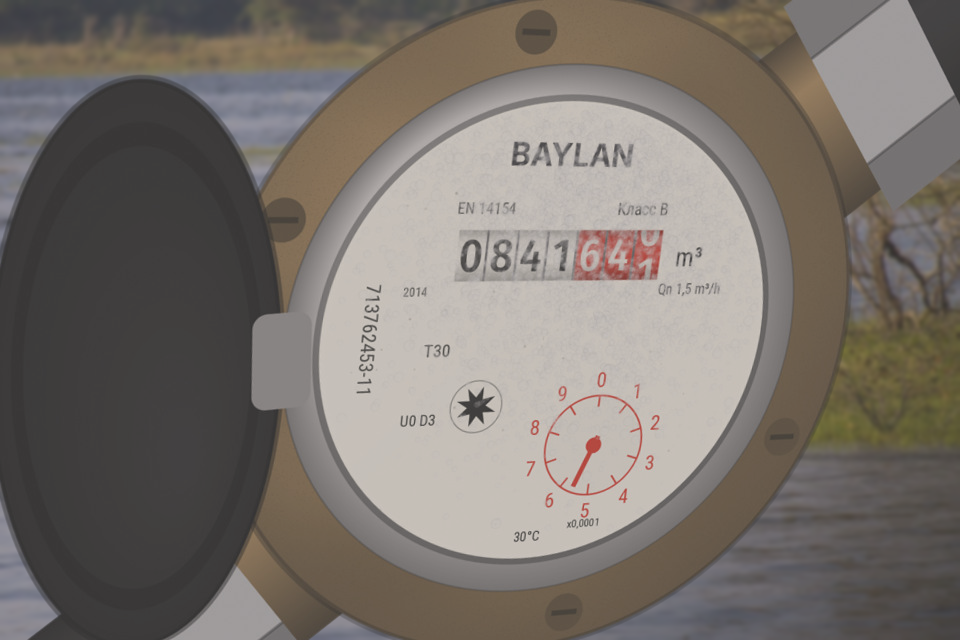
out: 841.6405 m³
